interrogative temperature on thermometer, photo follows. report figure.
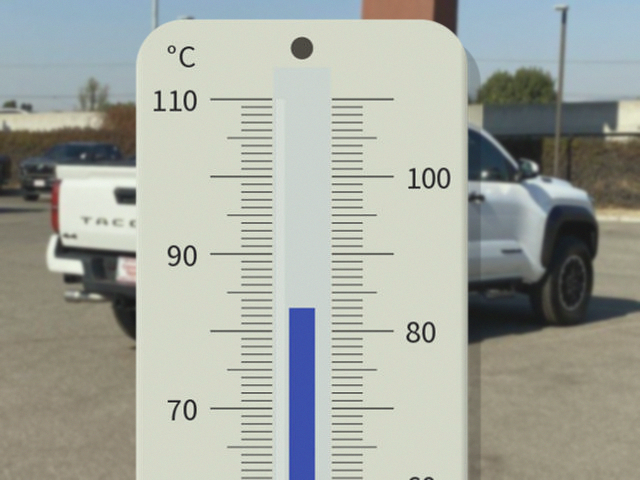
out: 83 °C
